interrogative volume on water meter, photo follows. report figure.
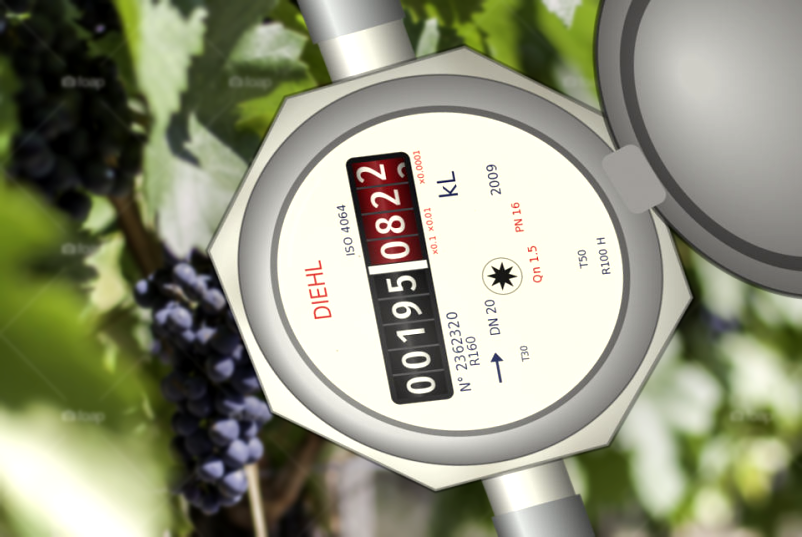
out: 195.0822 kL
